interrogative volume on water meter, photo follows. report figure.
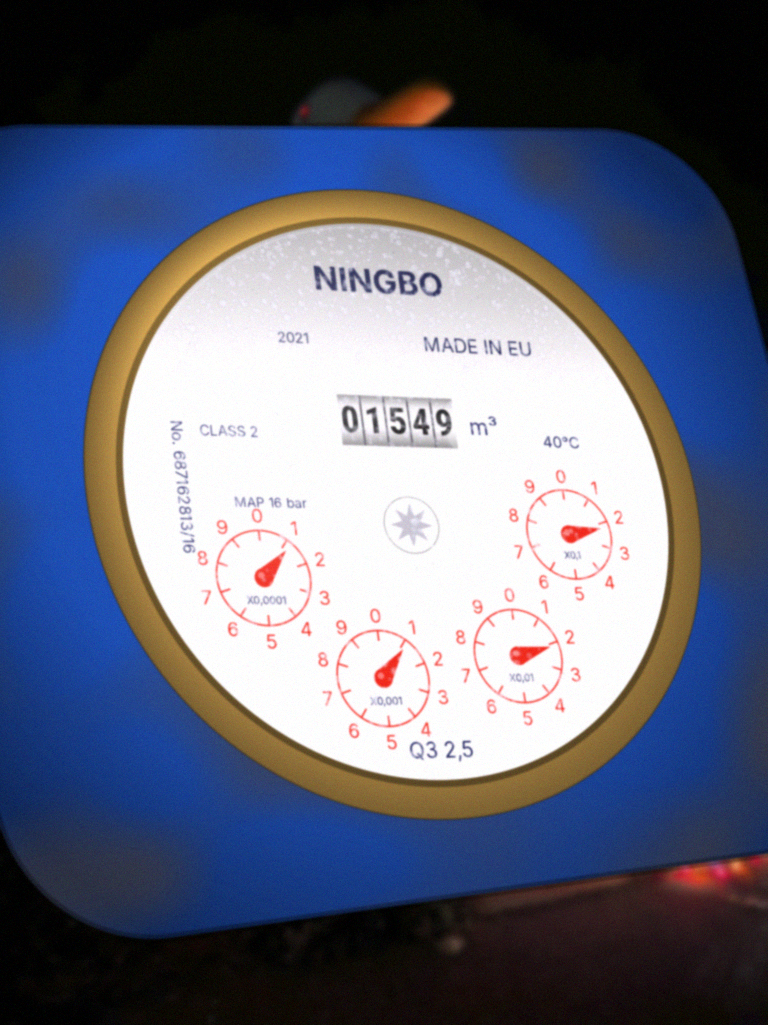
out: 1549.2211 m³
